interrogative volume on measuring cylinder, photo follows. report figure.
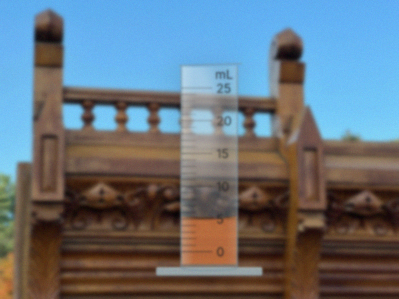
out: 5 mL
